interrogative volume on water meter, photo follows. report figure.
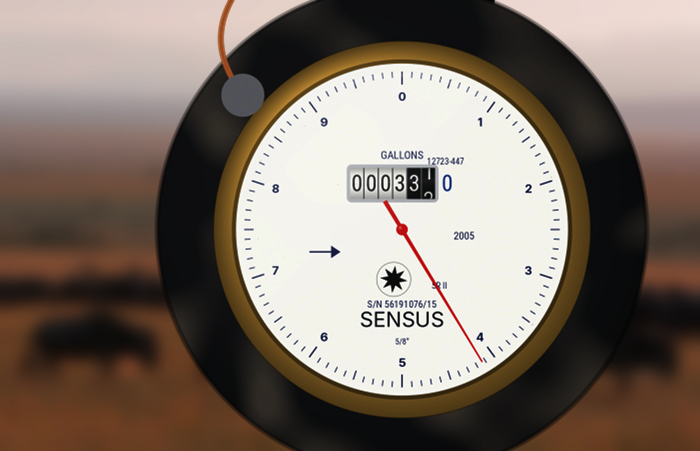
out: 3314.1 gal
